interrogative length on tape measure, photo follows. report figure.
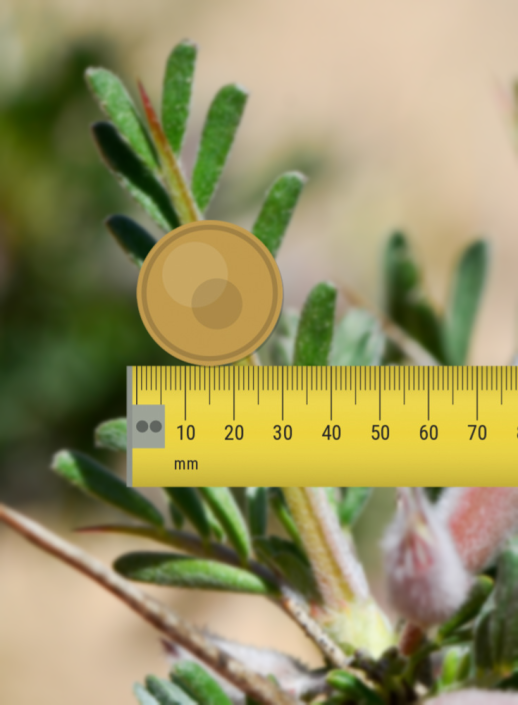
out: 30 mm
